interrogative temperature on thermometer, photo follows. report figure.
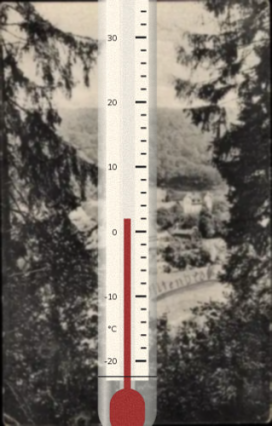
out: 2 °C
